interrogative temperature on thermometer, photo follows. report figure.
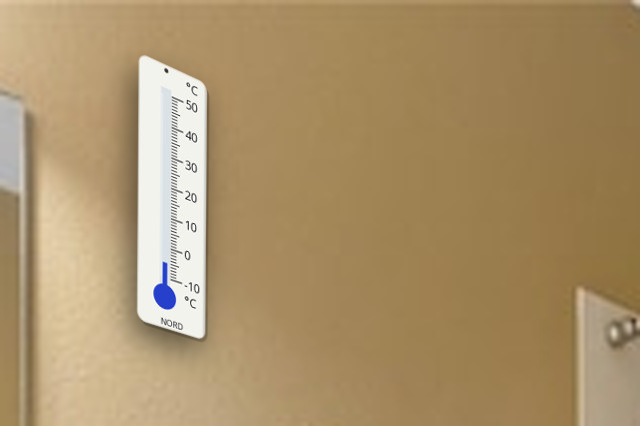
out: -5 °C
